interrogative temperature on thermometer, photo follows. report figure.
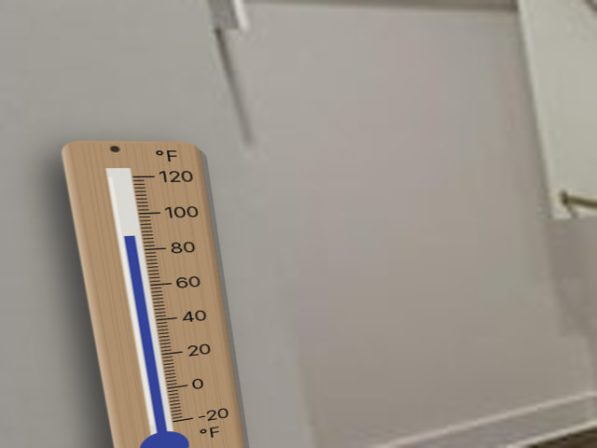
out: 88 °F
